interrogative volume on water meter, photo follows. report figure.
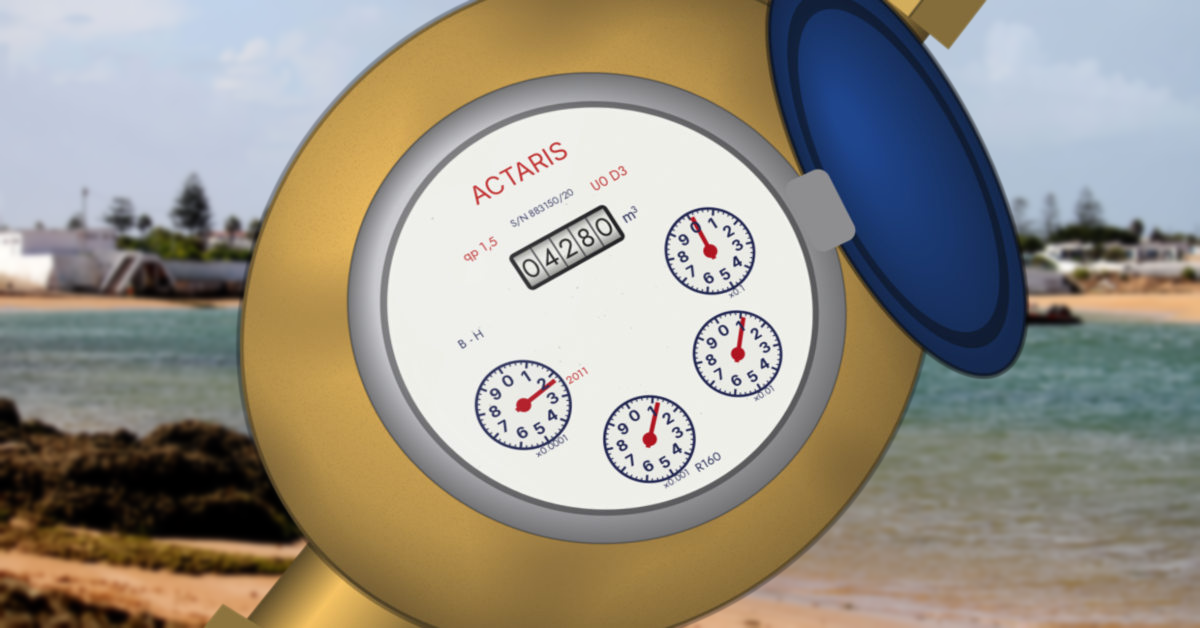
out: 4280.0112 m³
